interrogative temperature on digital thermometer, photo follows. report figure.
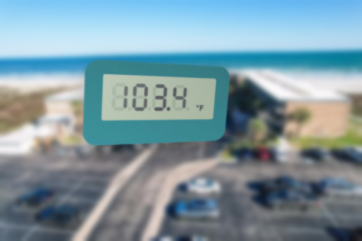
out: 103.4 °F
